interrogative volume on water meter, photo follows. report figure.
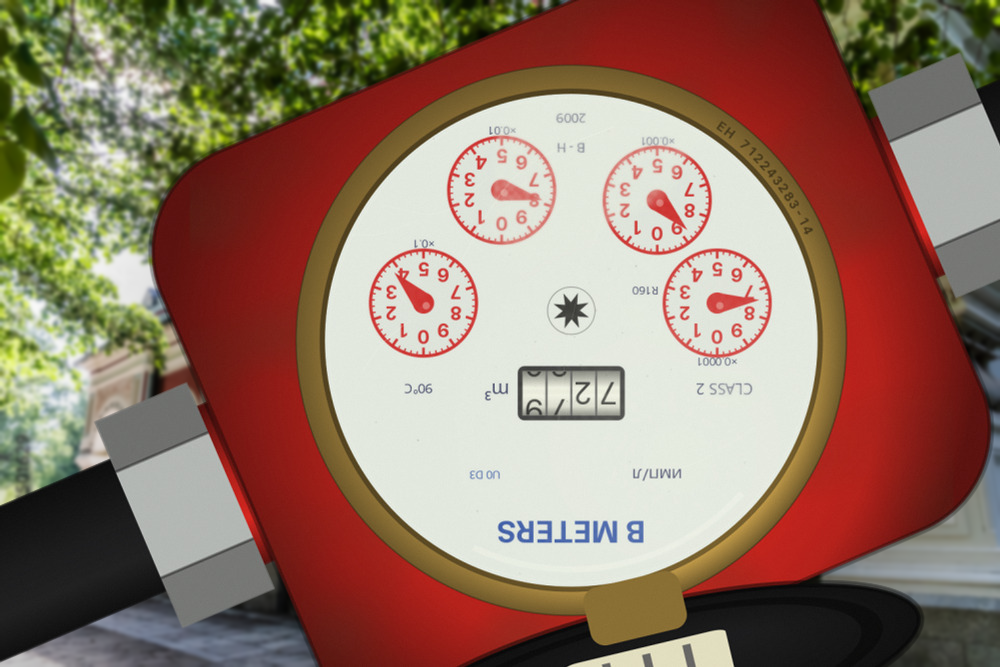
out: 7279.3787 m³
